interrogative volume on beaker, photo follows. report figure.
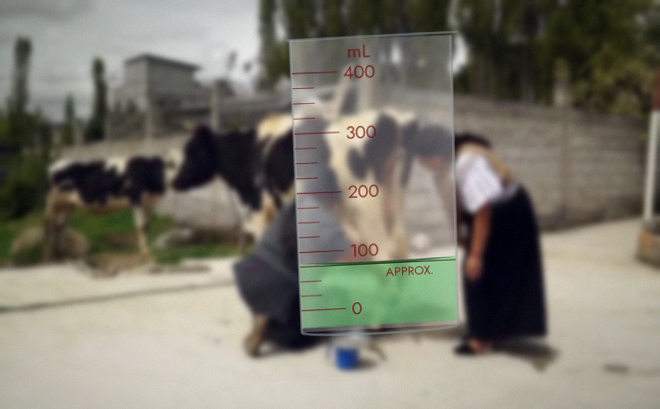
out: 75 mL
